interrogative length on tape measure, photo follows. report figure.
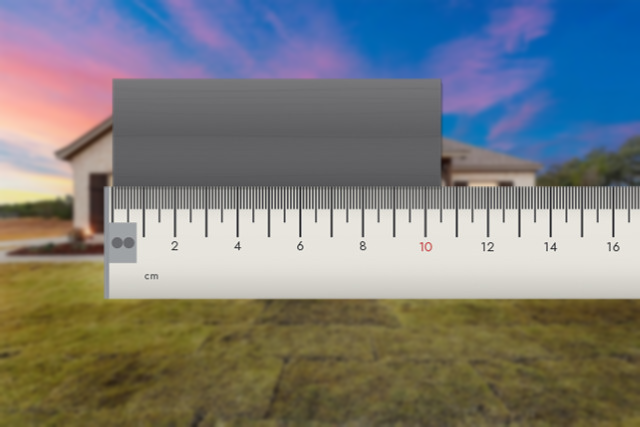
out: 10.5 cm
